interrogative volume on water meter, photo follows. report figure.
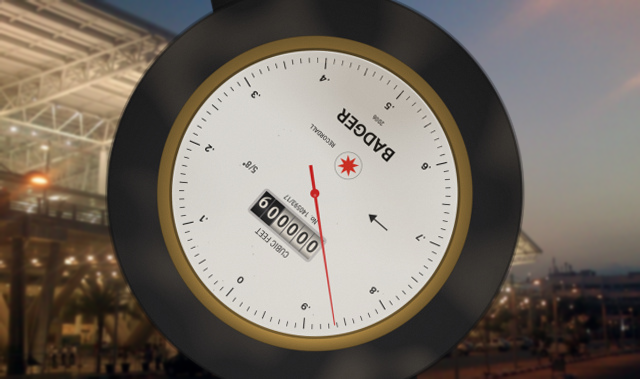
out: 8.86 ft³
